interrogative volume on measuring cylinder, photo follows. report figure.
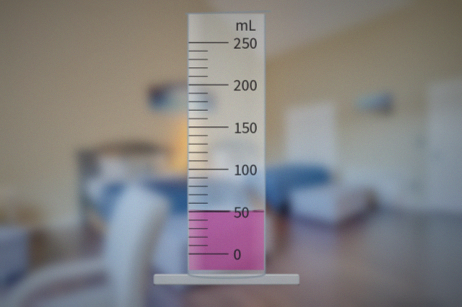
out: 50 mL
